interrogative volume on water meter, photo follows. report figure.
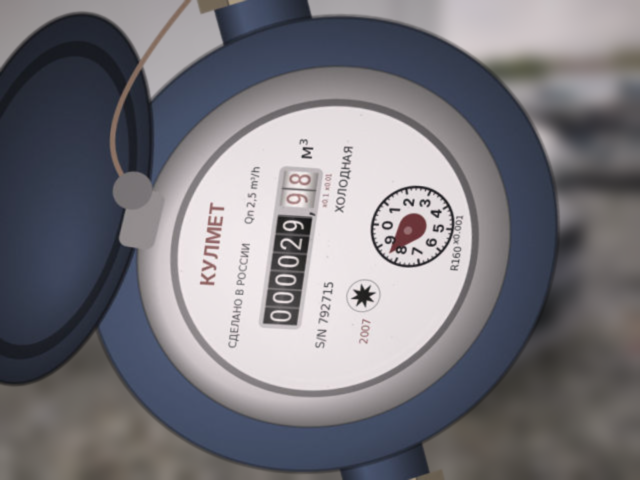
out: 29.988 m³
